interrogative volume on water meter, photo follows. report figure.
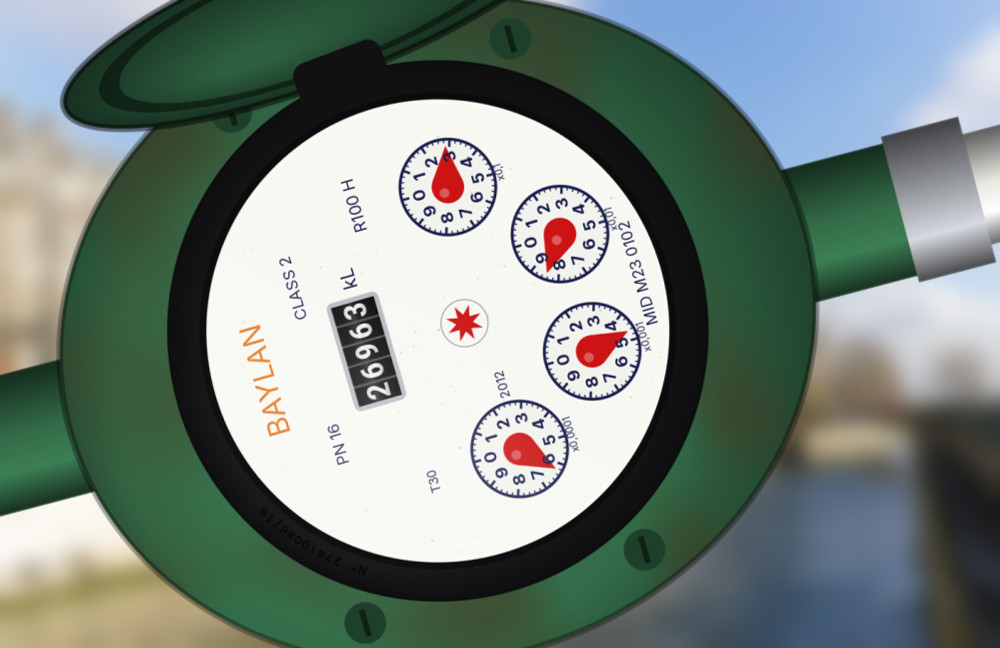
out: 26963.2846 kL
